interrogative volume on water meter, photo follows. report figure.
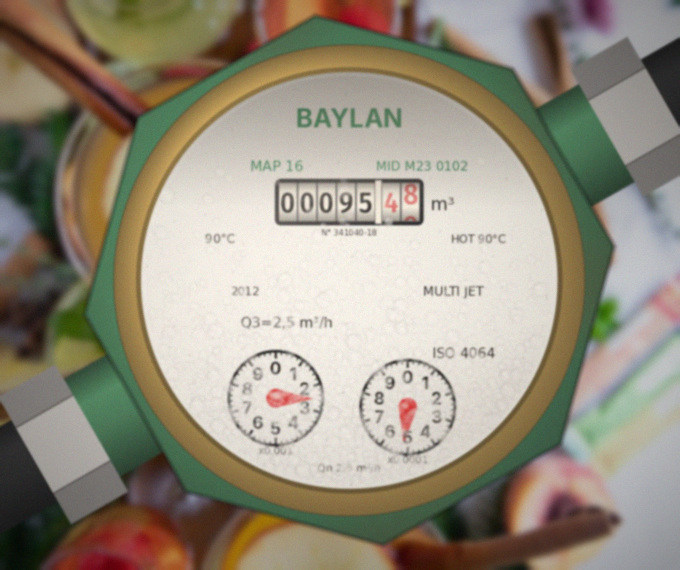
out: 95.4825 m³
